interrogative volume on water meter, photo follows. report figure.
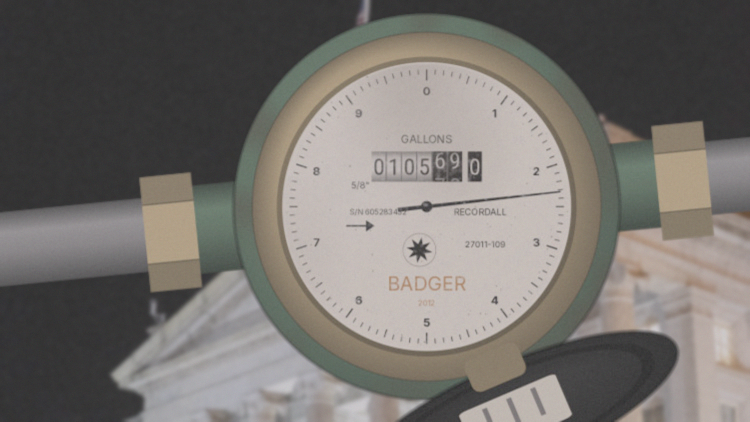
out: 105692.3 gal
